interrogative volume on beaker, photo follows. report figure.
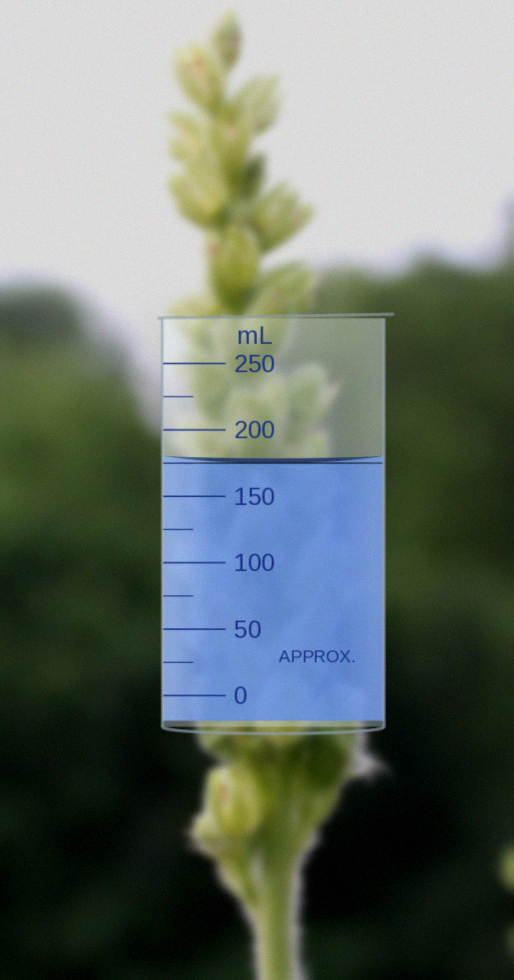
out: 175 mL
